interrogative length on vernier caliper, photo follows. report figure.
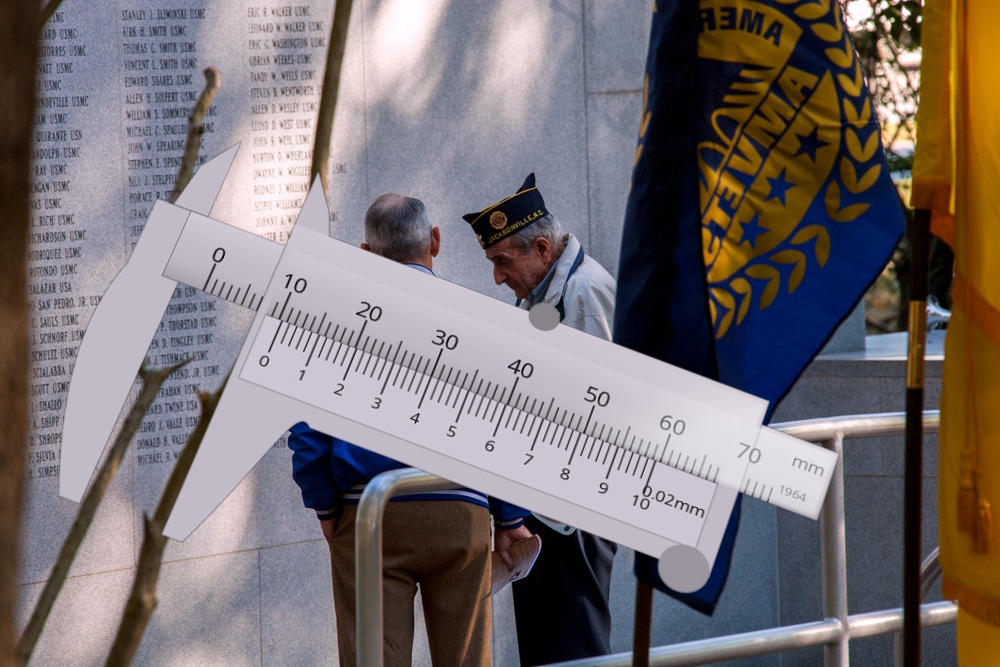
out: 10.4 mm
